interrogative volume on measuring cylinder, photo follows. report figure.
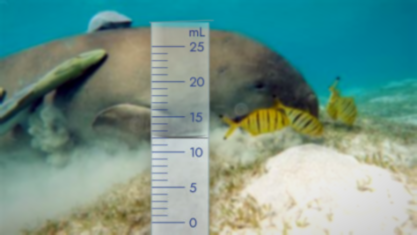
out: 12 mL
